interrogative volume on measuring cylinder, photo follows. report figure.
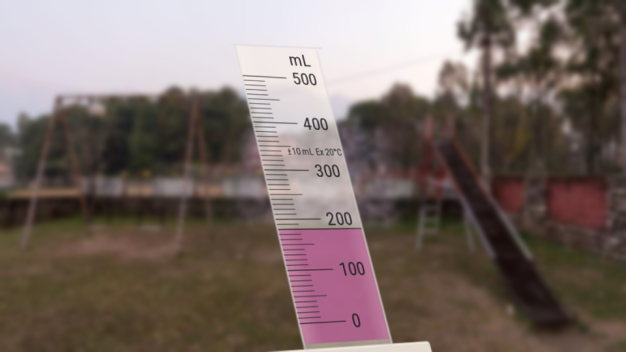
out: 180 mL
